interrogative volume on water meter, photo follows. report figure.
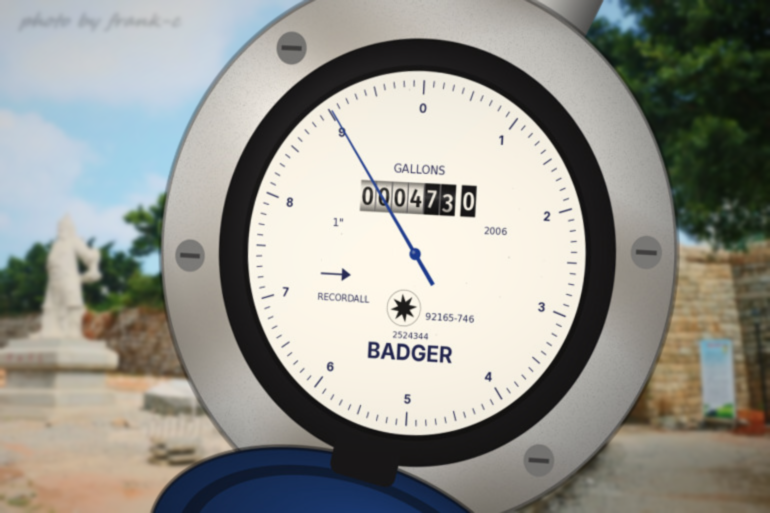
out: 4729.0 gal
